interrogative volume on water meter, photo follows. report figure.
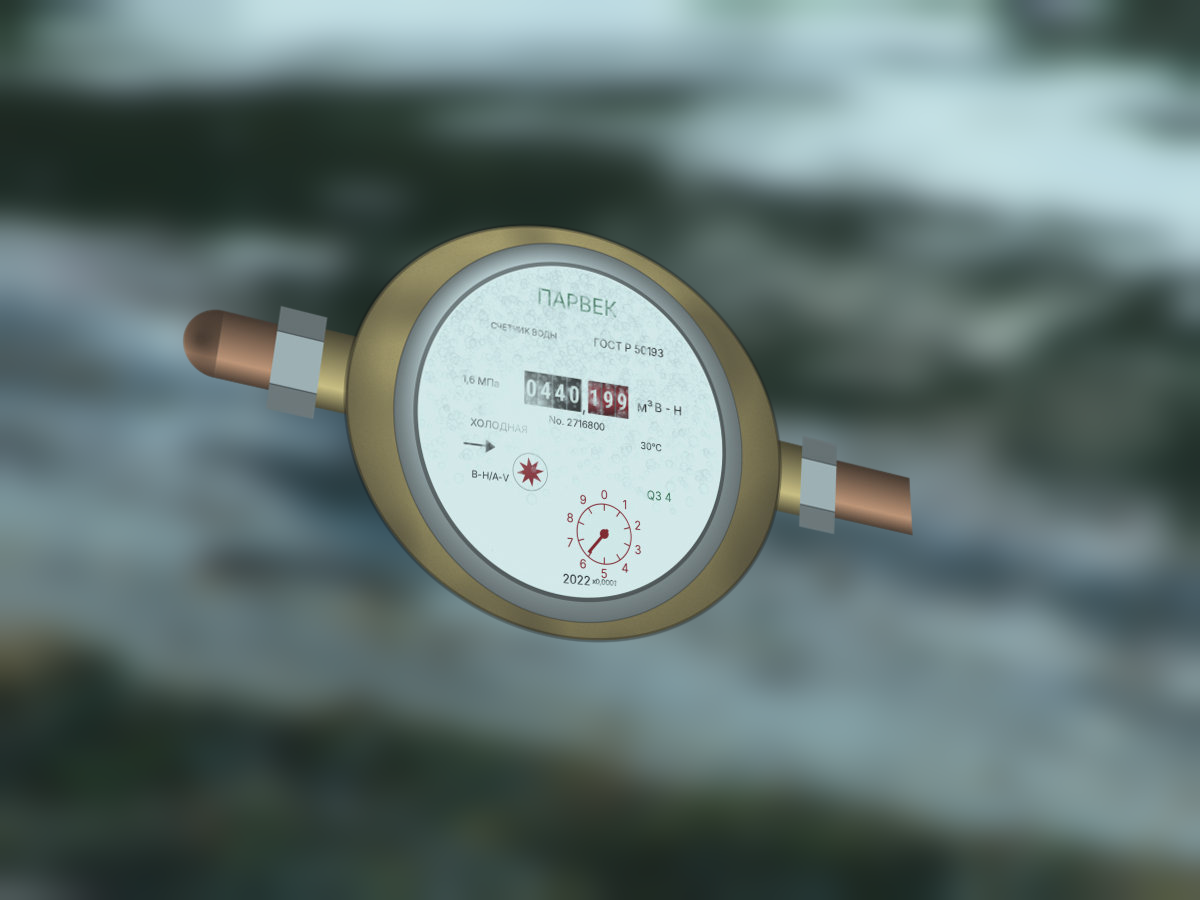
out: 440.1996 m³
